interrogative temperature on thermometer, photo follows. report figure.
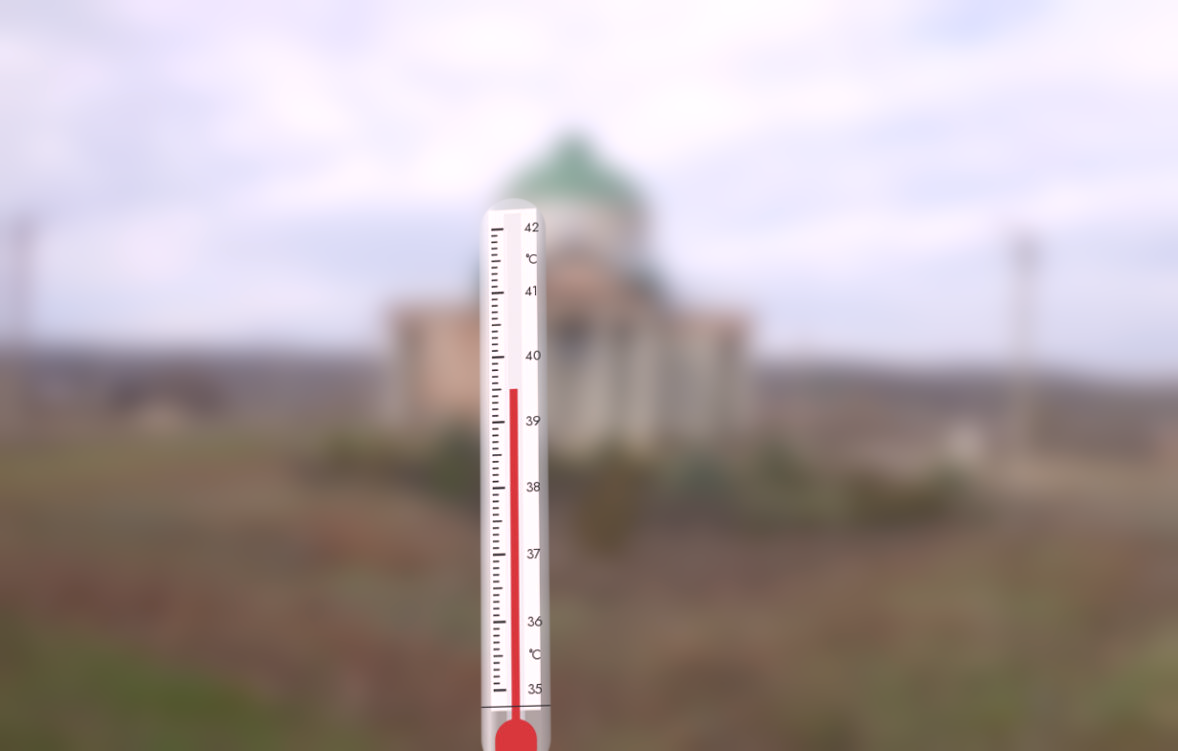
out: 39.5 °C
